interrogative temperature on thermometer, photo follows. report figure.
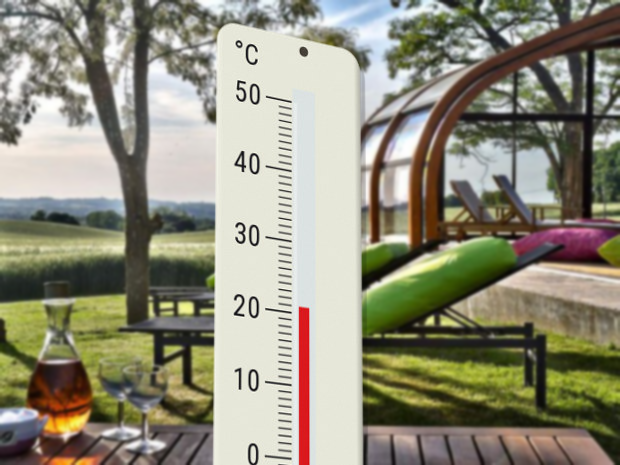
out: 21 °C
